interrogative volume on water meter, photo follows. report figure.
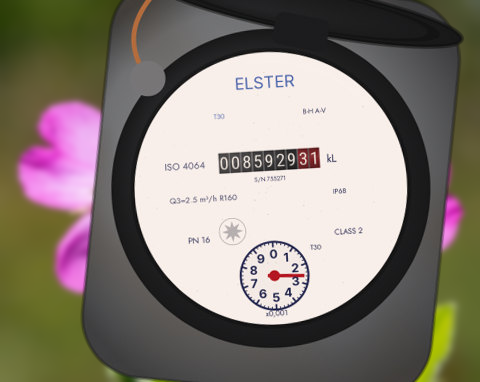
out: 85929.312 kL
